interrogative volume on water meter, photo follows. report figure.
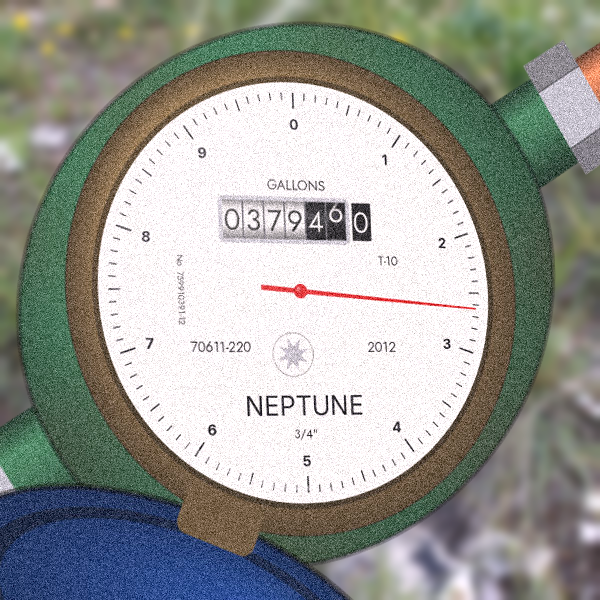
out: 379462.6 gal
